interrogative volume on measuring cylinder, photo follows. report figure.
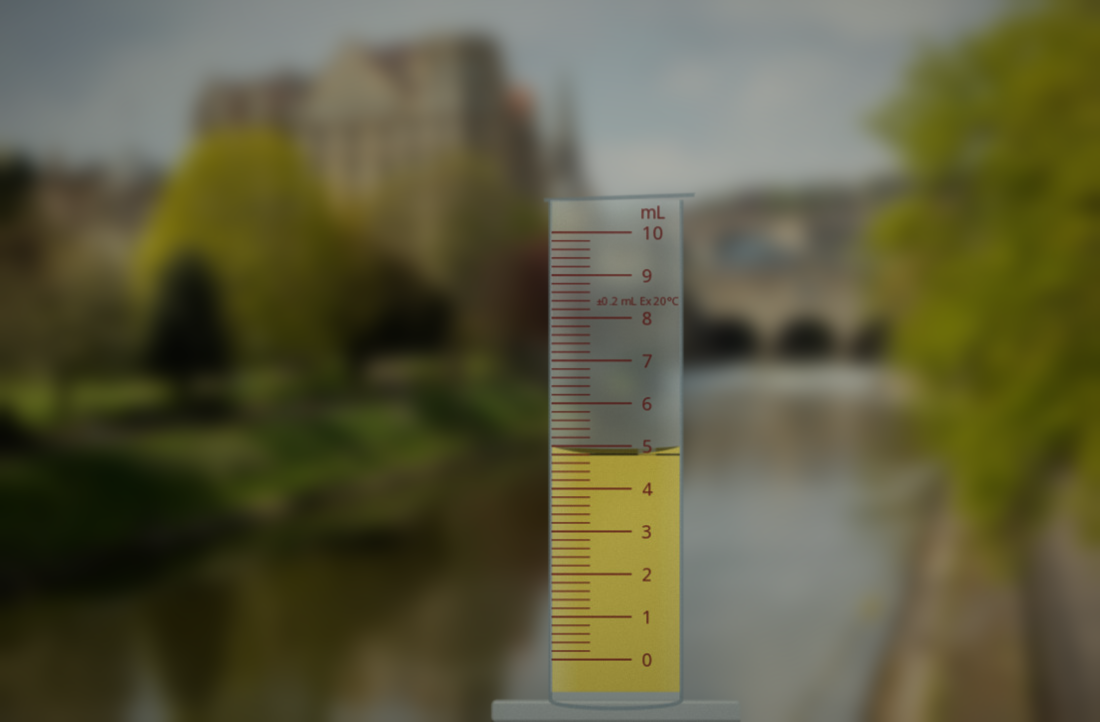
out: 4.8 mL
